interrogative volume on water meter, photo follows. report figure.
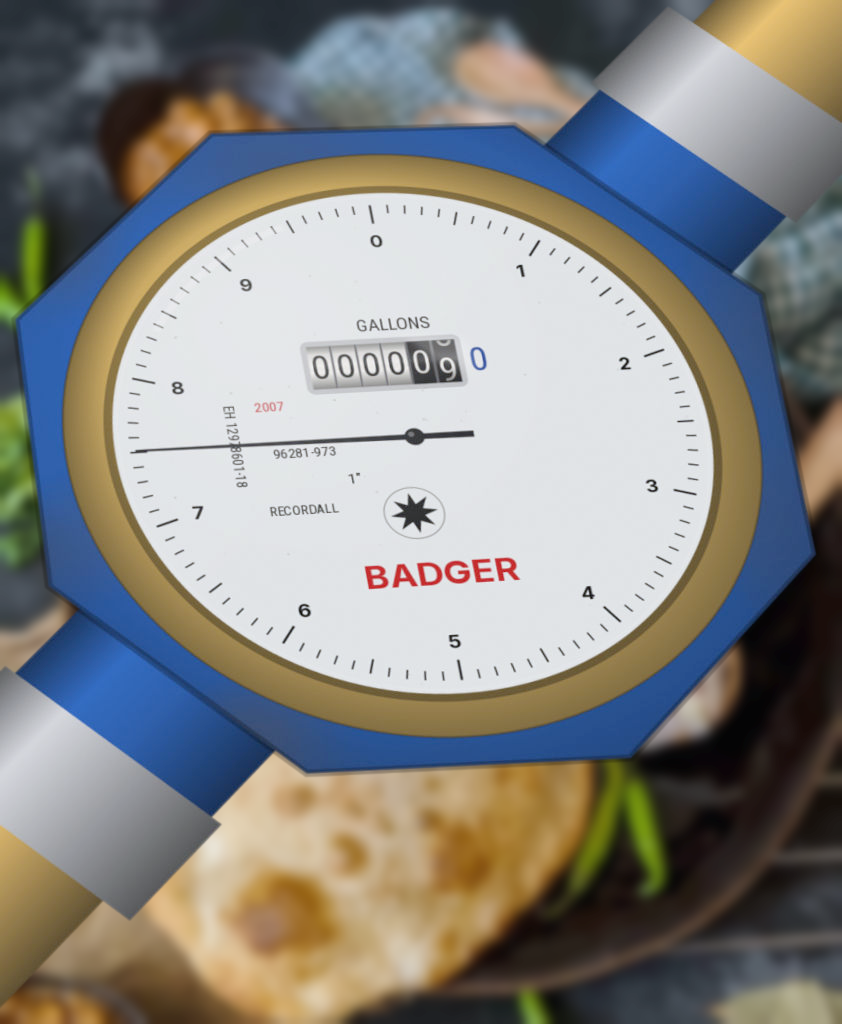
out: 87.5 gal
